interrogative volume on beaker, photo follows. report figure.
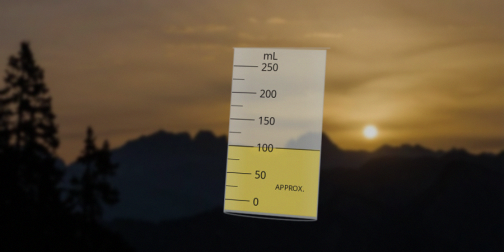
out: 100 mL
